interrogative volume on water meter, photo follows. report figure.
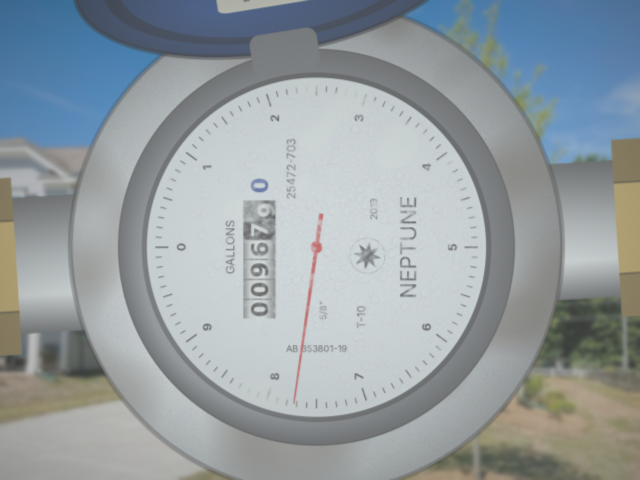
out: 96787.7 gal
